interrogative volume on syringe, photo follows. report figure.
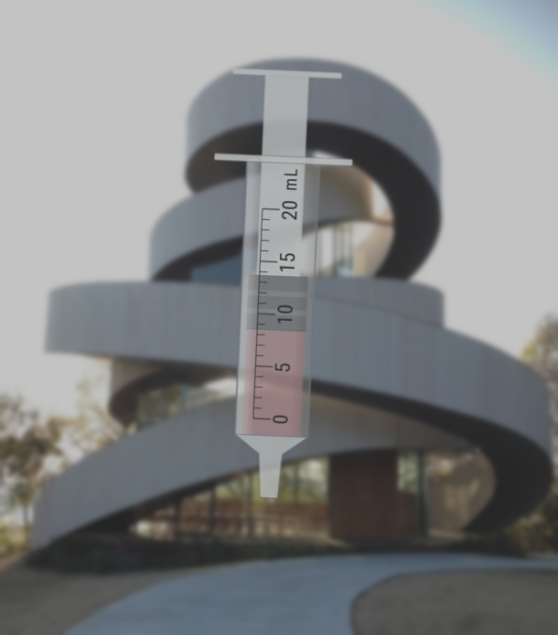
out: 8.5 mL
